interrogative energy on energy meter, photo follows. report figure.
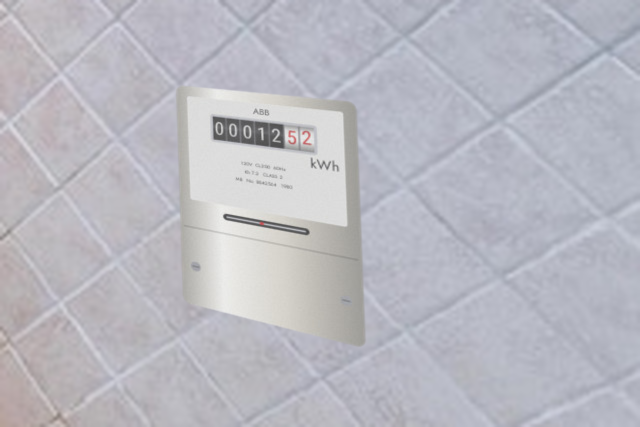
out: 12.52 kWh
